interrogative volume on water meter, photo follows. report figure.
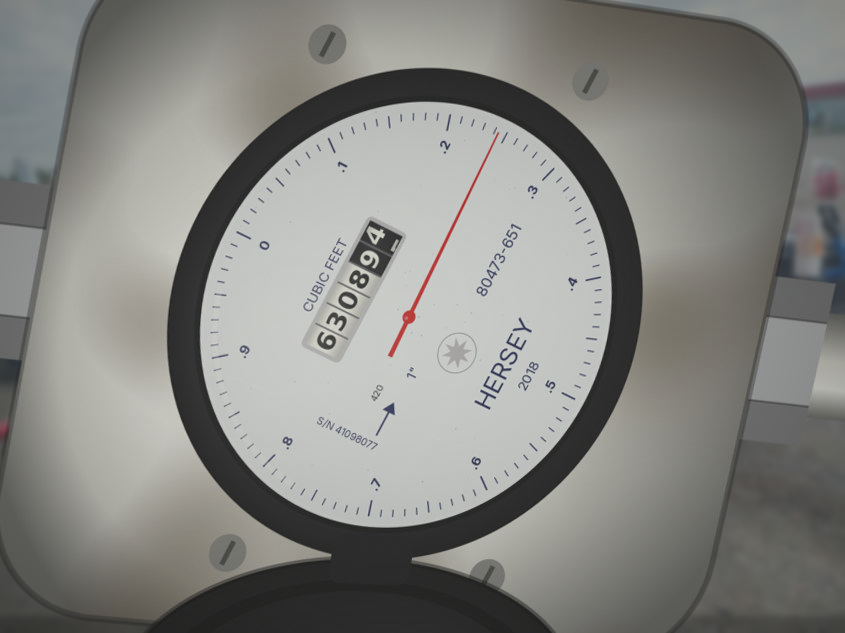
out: 630894.24 ft³
